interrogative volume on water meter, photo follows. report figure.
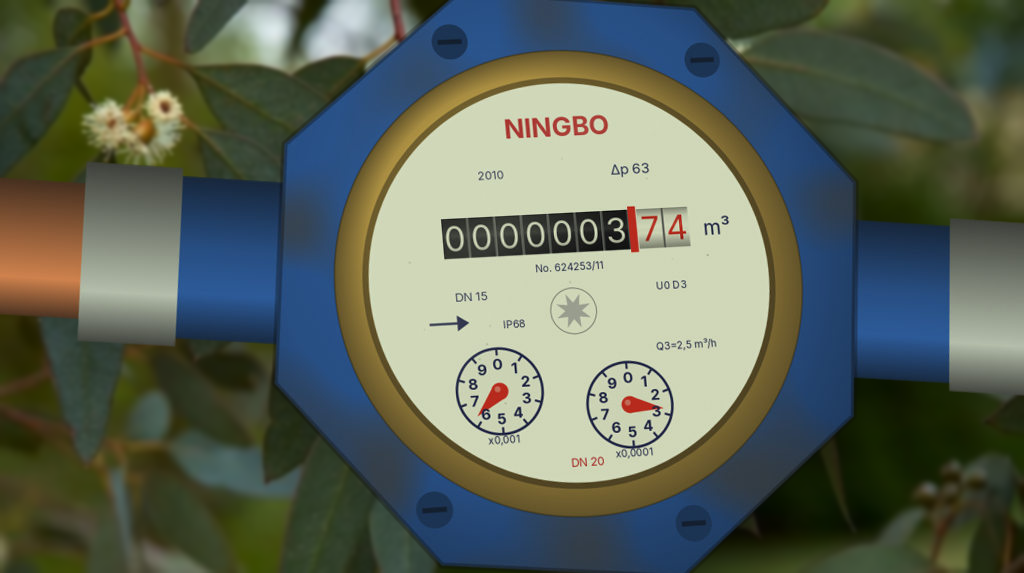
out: 3.7462 m³
